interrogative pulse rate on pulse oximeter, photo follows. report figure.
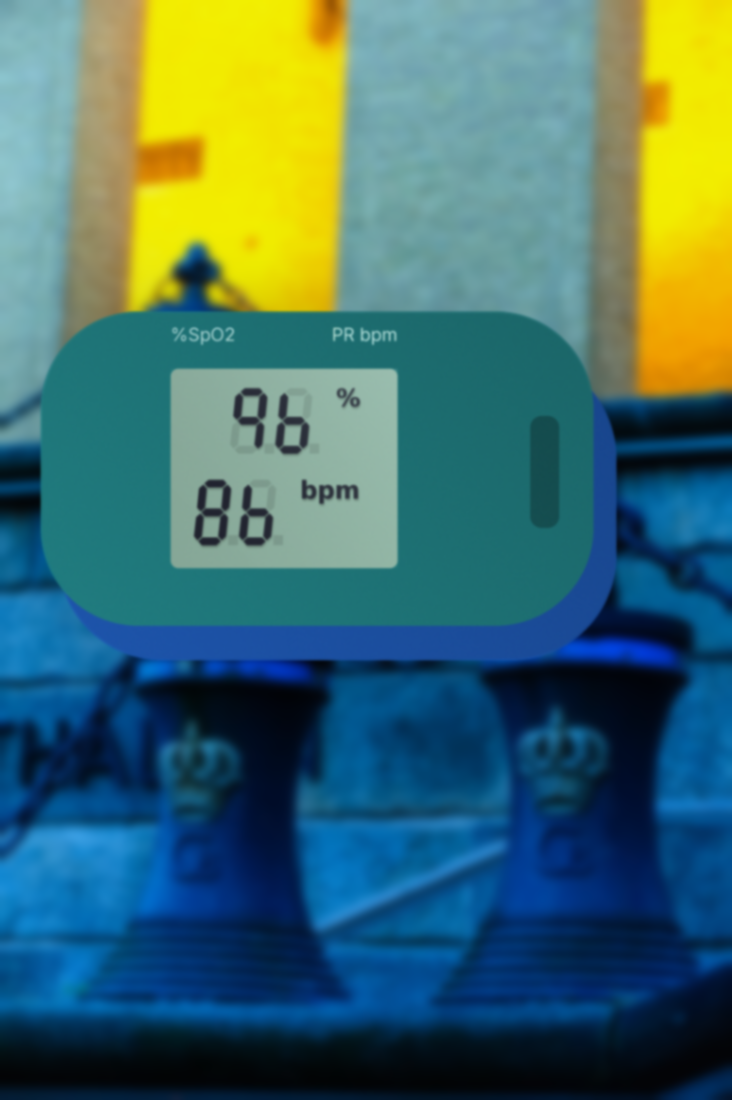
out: 86 bpm
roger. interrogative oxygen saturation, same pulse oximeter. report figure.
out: 96 %
